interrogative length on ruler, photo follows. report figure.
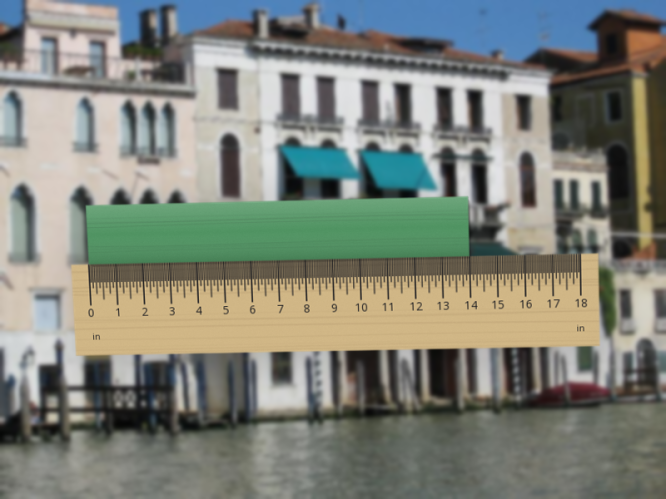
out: 14 in
